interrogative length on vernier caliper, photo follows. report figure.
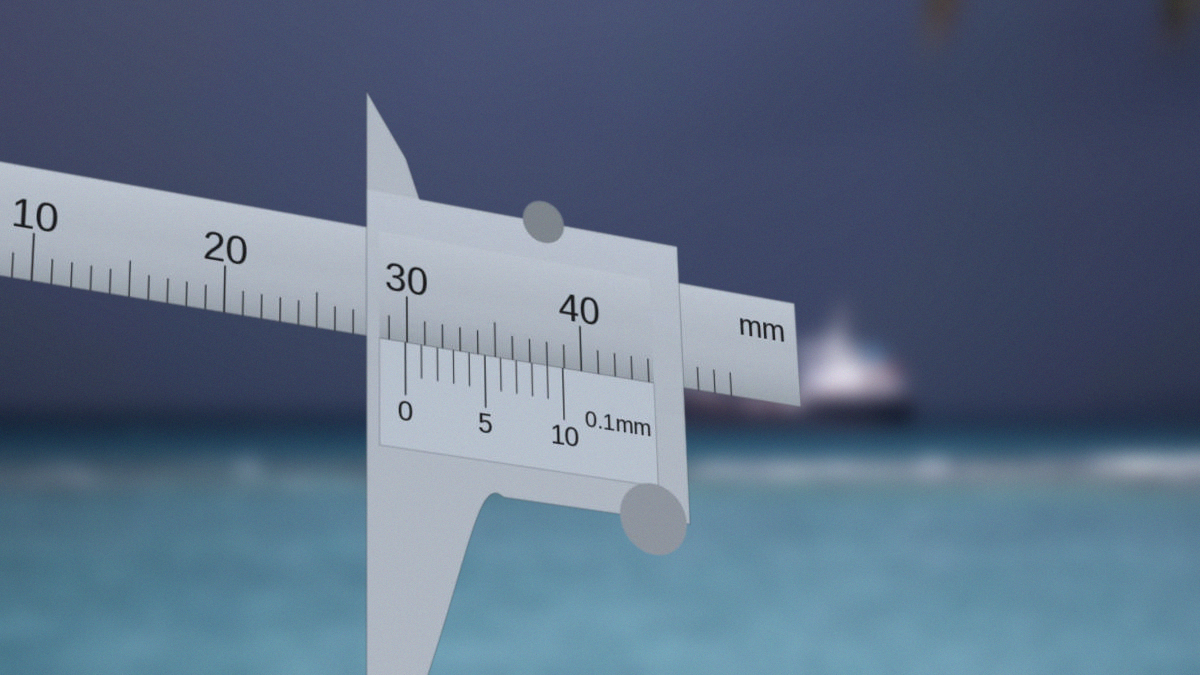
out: 29.9 mm
